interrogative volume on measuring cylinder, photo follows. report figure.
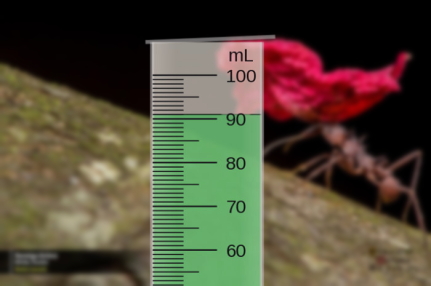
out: 91 mL
